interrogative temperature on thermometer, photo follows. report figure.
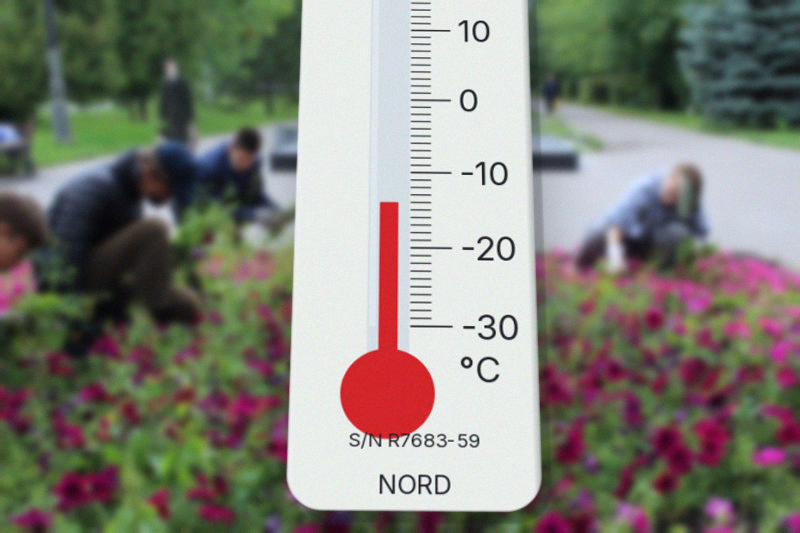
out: -14 °C
